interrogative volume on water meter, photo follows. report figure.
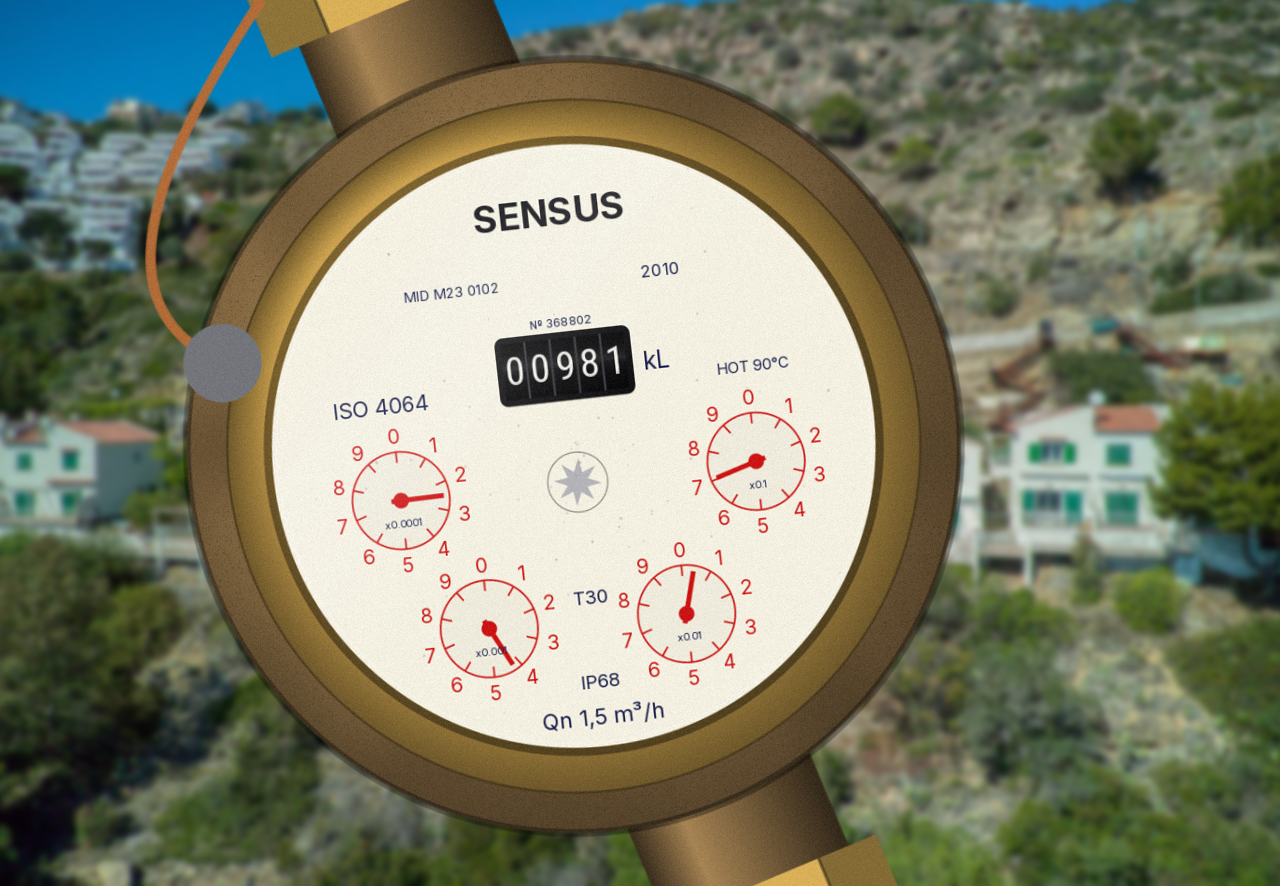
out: 981.7042 kL
